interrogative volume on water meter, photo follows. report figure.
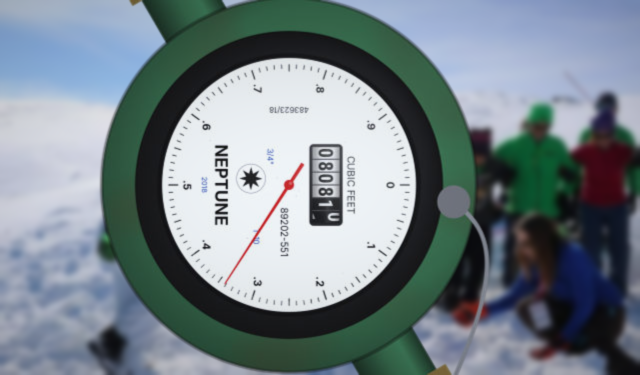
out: 80810.34 ft³
